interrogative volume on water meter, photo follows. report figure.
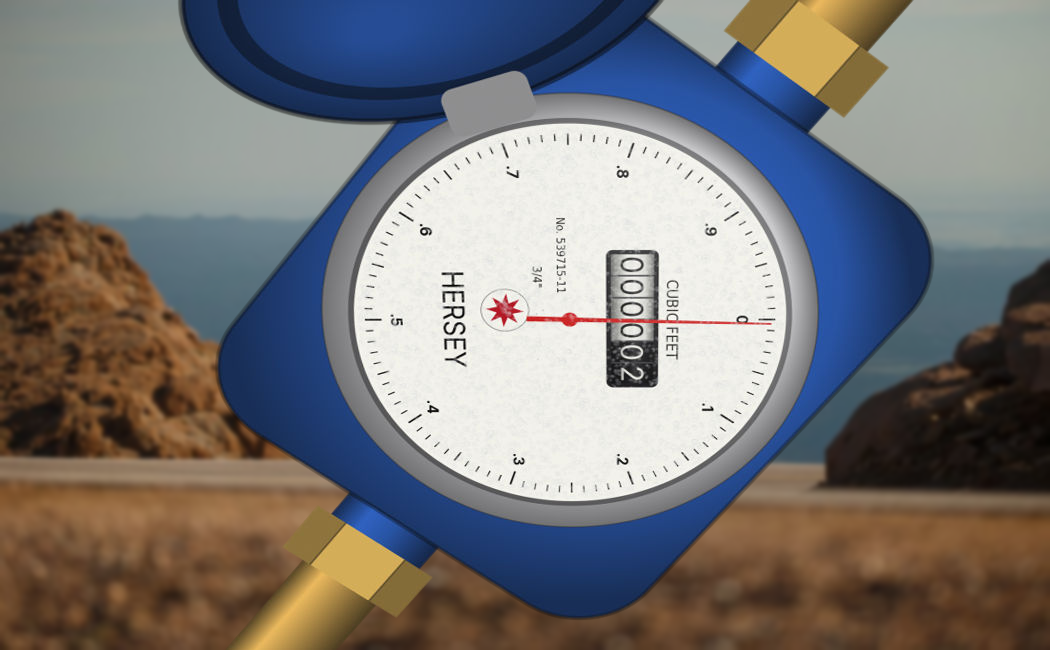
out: 2.00 ft³
